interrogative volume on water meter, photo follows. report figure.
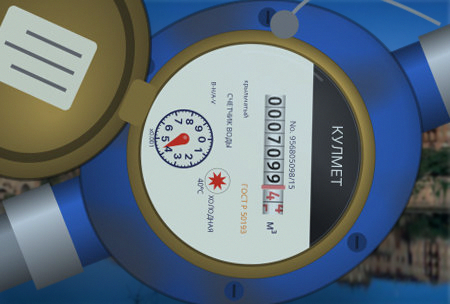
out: 7099.444 m³
